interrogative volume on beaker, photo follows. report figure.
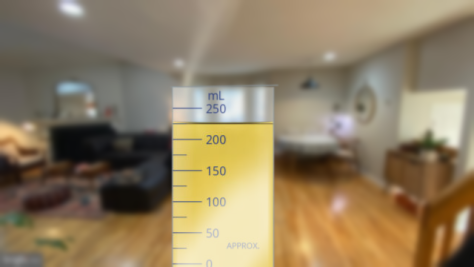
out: 225 mL
